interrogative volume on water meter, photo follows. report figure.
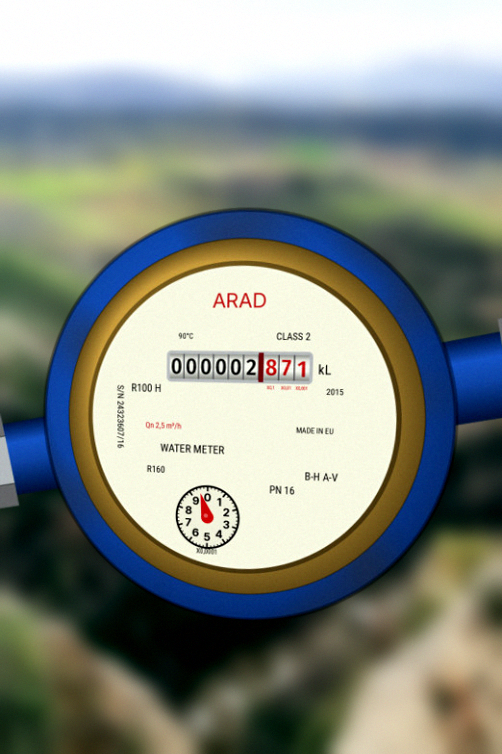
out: 2.8709 kL
